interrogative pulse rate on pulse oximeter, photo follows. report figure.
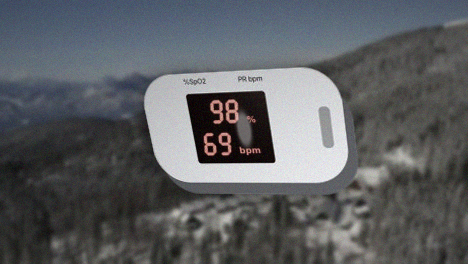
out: 69 bpm
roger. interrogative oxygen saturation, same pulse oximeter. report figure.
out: 98 %
